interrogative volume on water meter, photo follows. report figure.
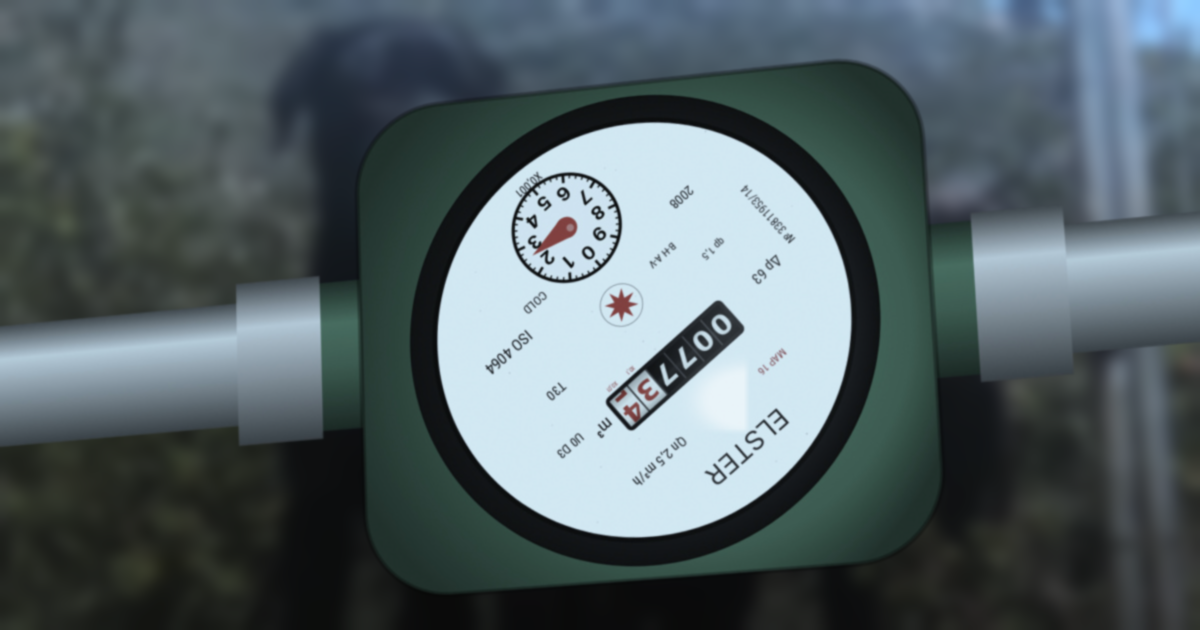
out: 77.342 m³
